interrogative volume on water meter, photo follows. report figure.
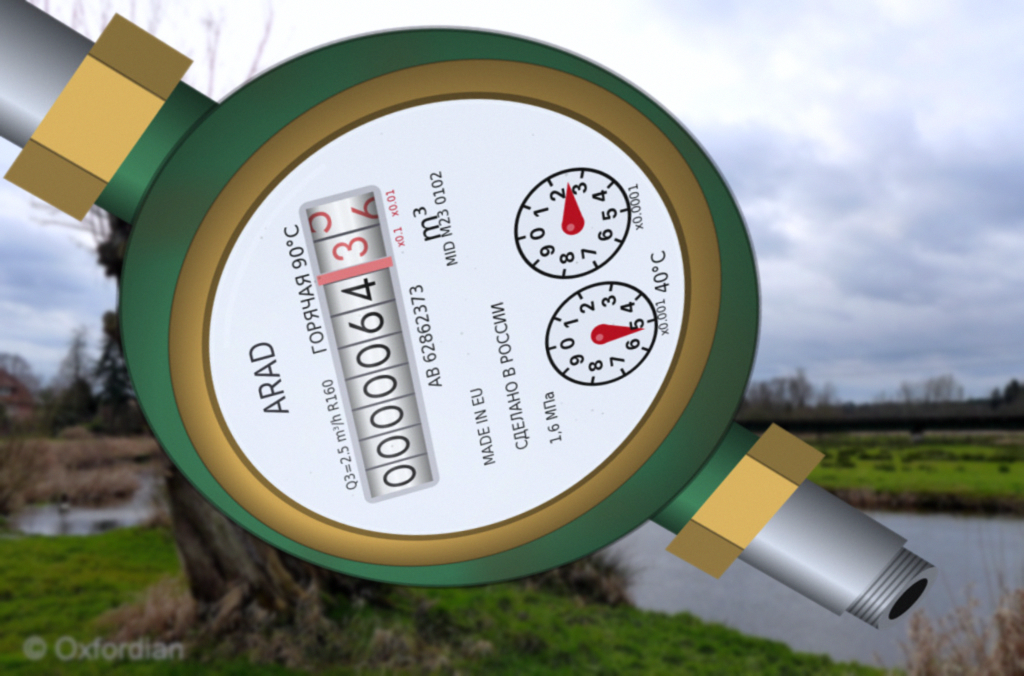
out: 64.3552 m³
